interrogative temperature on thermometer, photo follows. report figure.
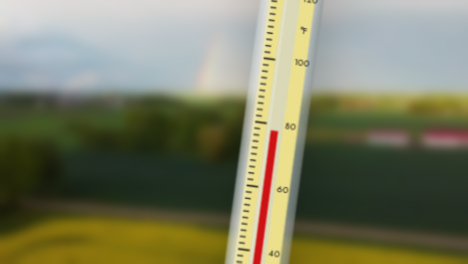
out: 78 °F
